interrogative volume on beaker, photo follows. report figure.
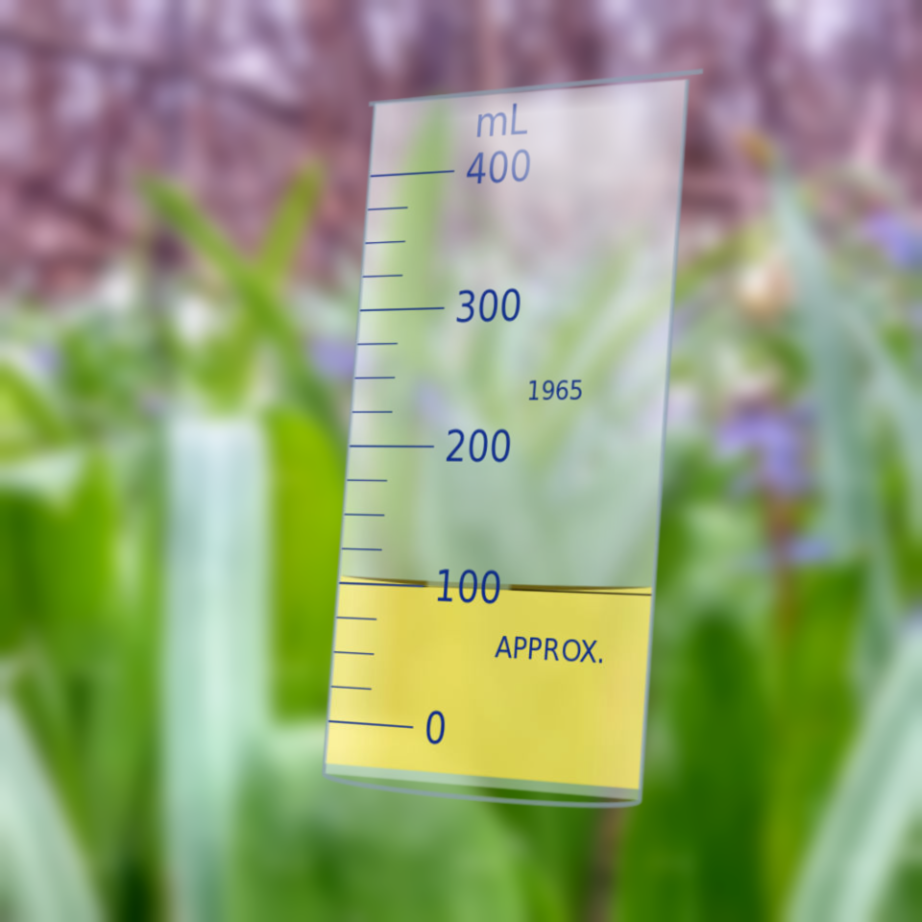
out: 100 mL
